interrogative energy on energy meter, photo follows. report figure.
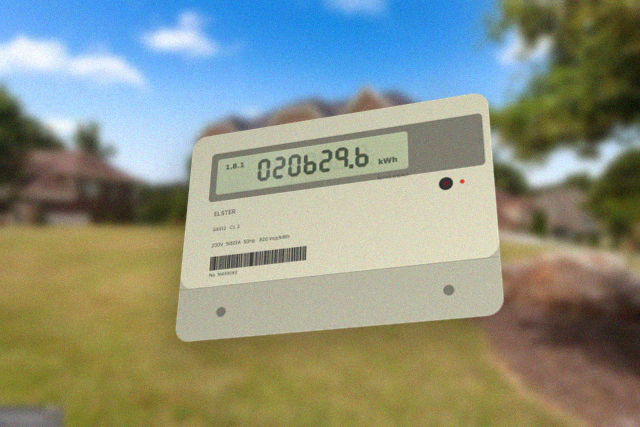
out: 20629.6 kWh
